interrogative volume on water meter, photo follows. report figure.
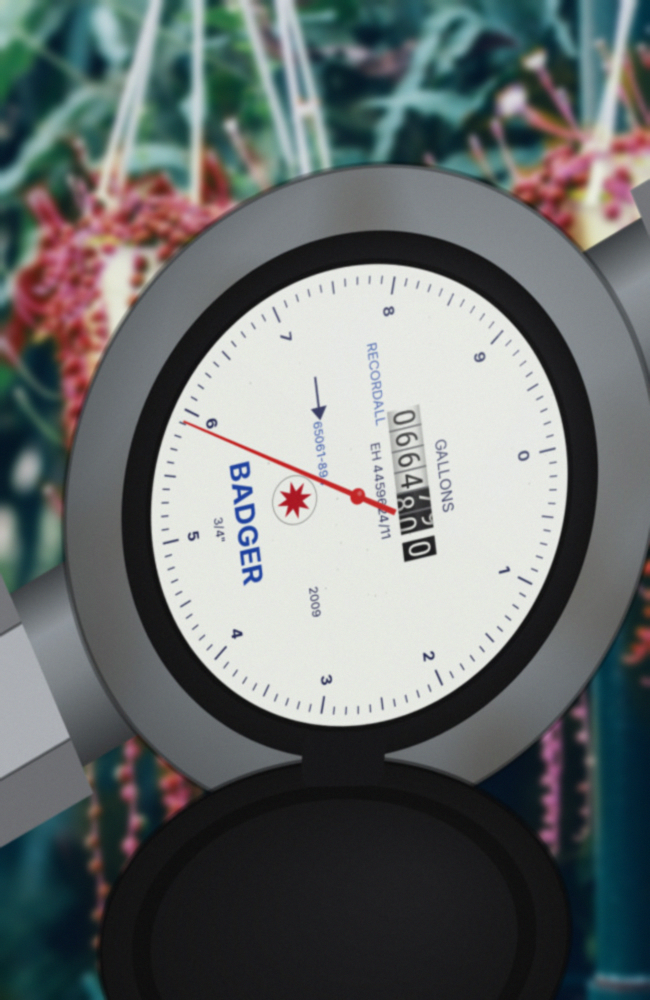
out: 664795.9 gal
